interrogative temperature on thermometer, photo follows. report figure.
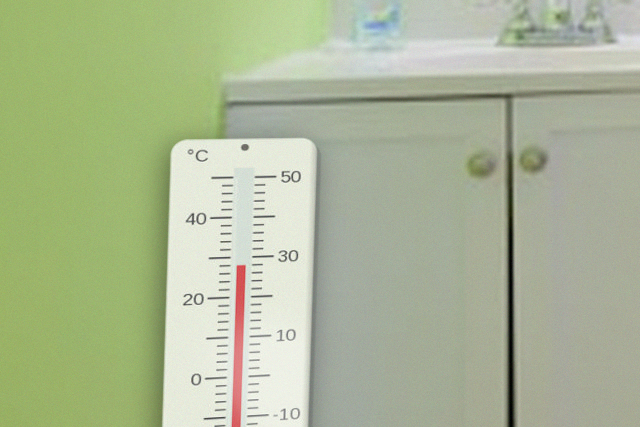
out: 28 °C
